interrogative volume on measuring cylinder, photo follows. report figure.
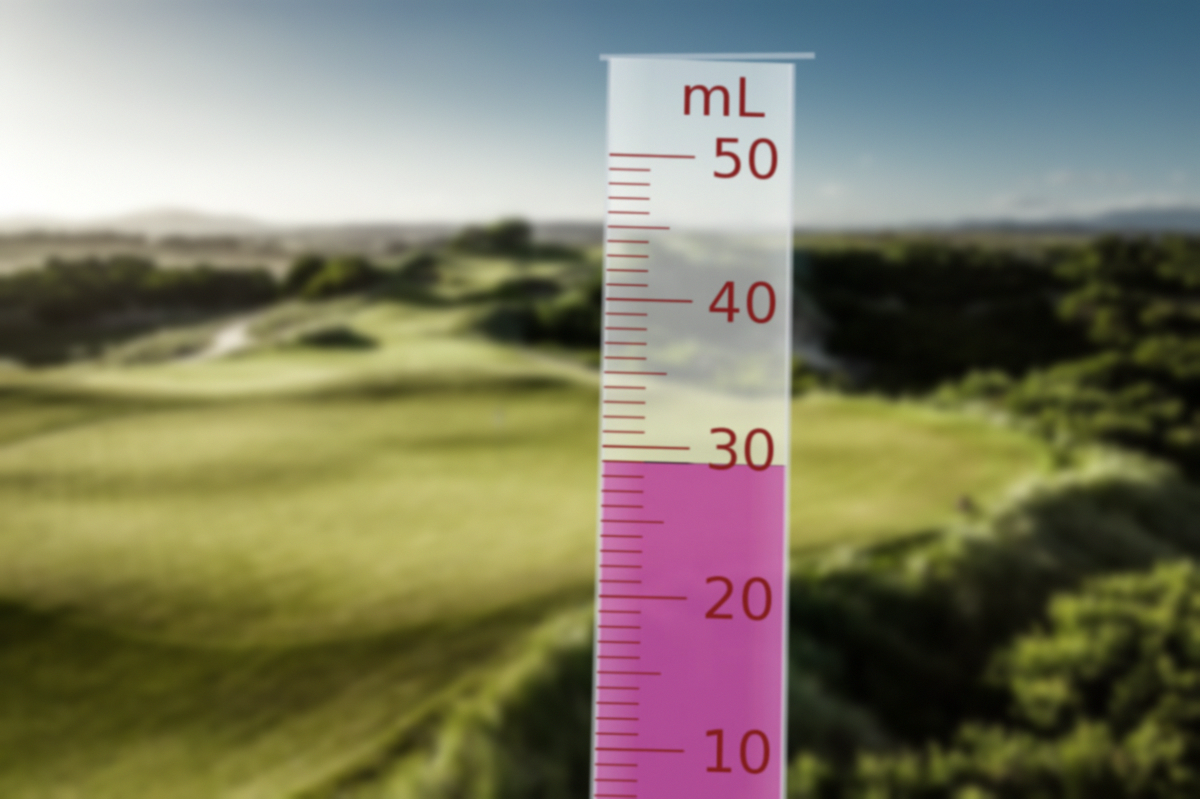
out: 29 mL
